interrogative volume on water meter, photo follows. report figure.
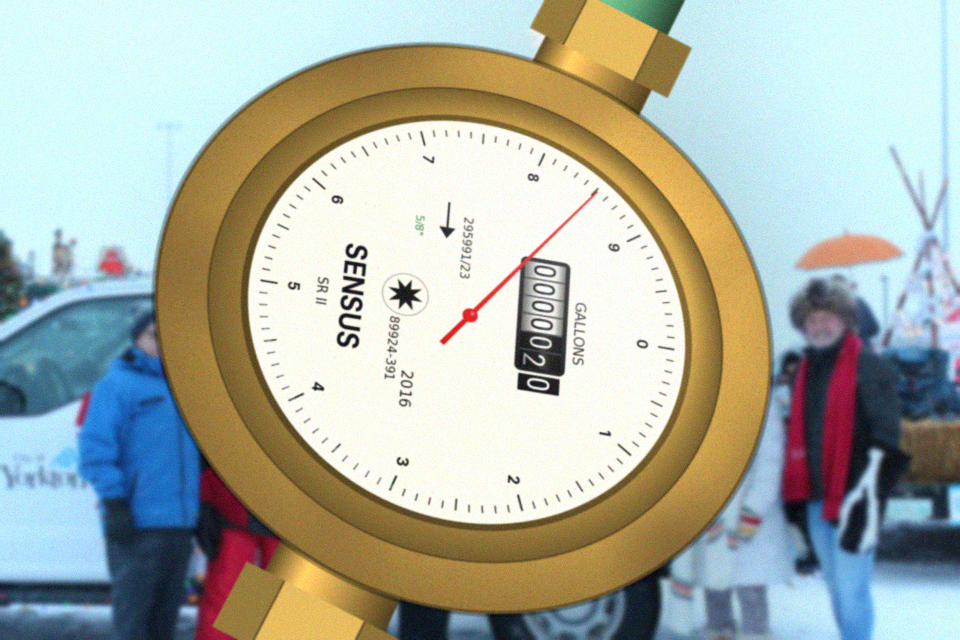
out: 18.5 gal
